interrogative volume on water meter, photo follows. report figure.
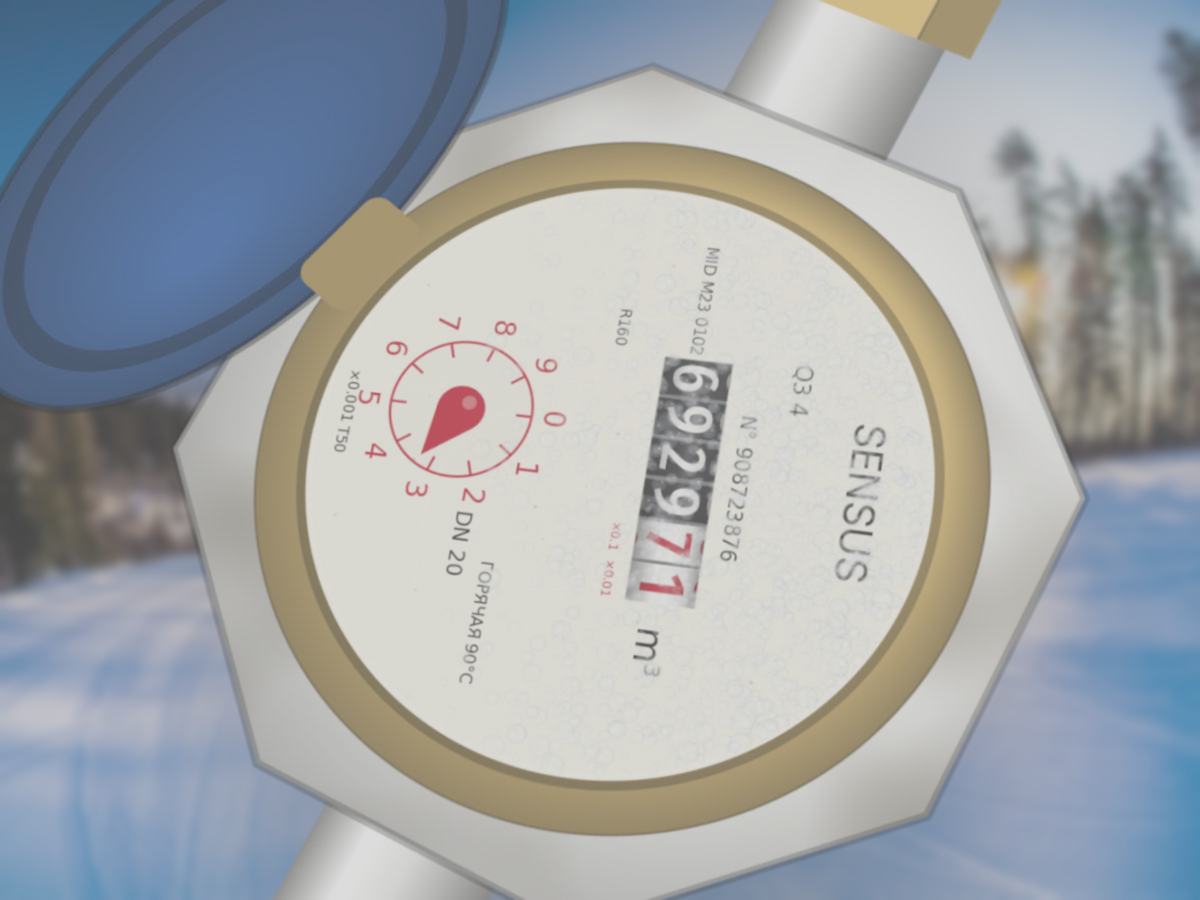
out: 6929.713 m³
